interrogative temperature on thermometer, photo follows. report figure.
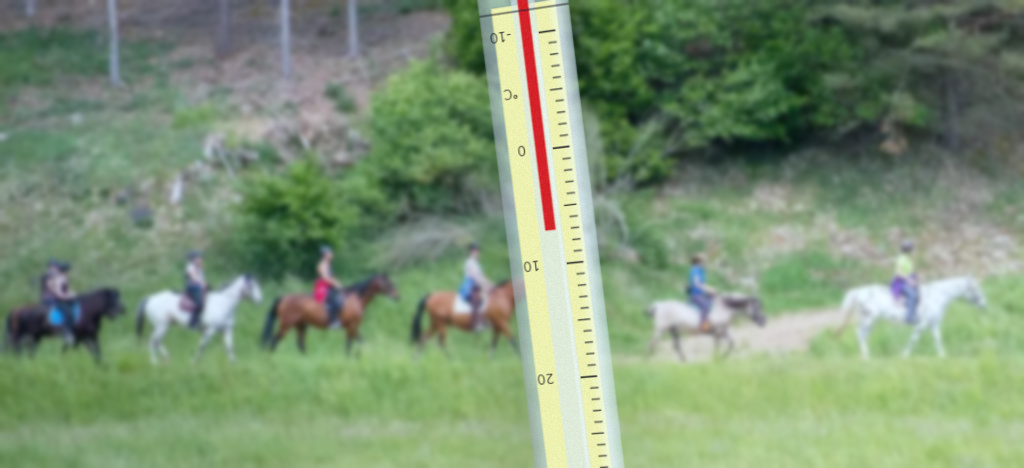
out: 7 °C
